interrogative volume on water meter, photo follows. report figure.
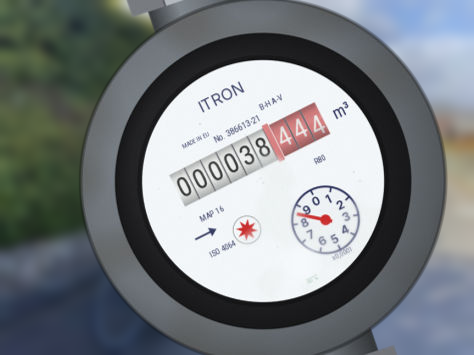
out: 38.4438 m³
